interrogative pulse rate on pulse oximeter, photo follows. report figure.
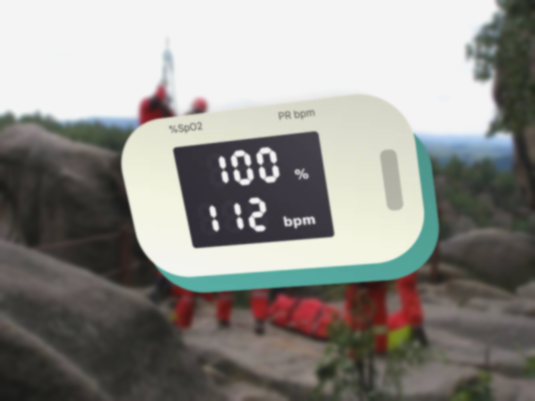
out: 112 bpm
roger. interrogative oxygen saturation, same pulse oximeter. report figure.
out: 100 %
